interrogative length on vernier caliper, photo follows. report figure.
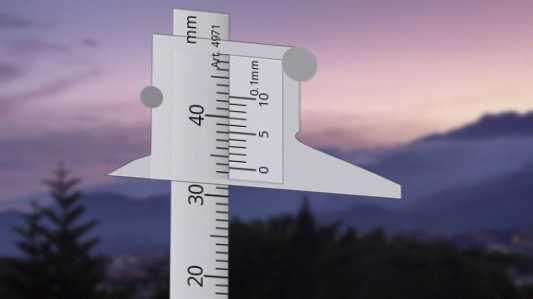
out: 33.6 mm
